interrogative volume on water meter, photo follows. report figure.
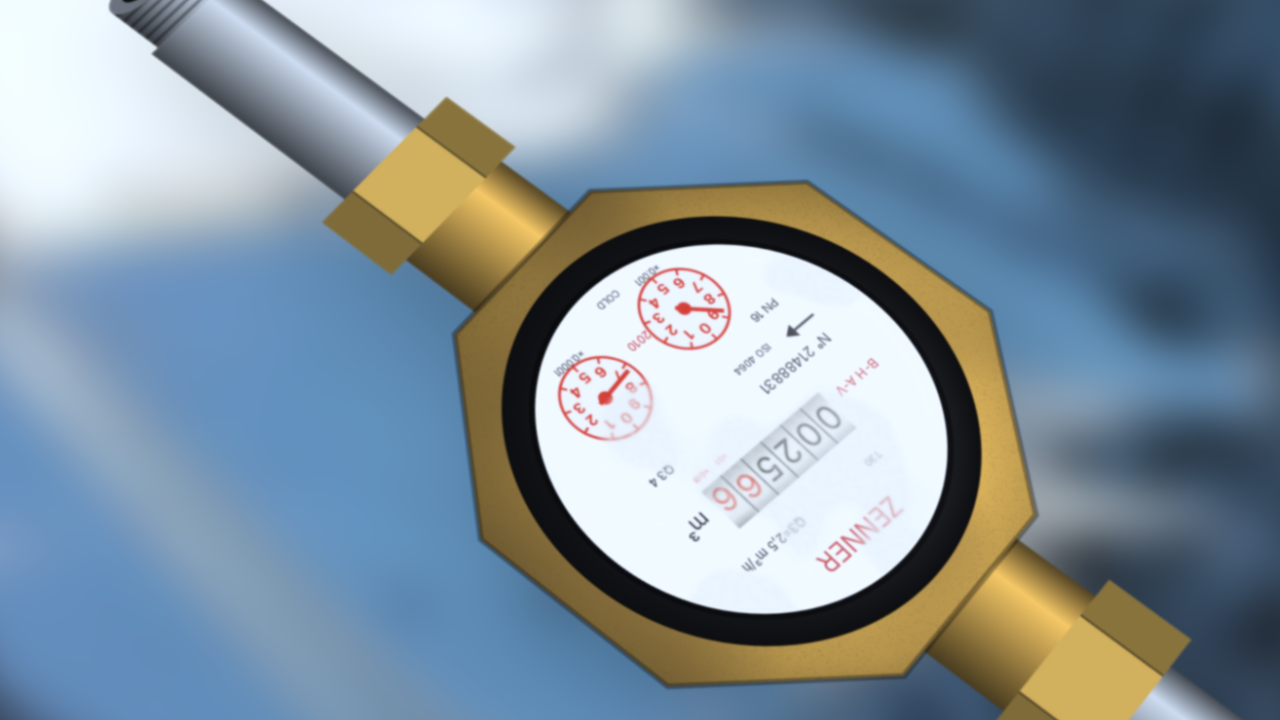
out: 25.6587 m³
